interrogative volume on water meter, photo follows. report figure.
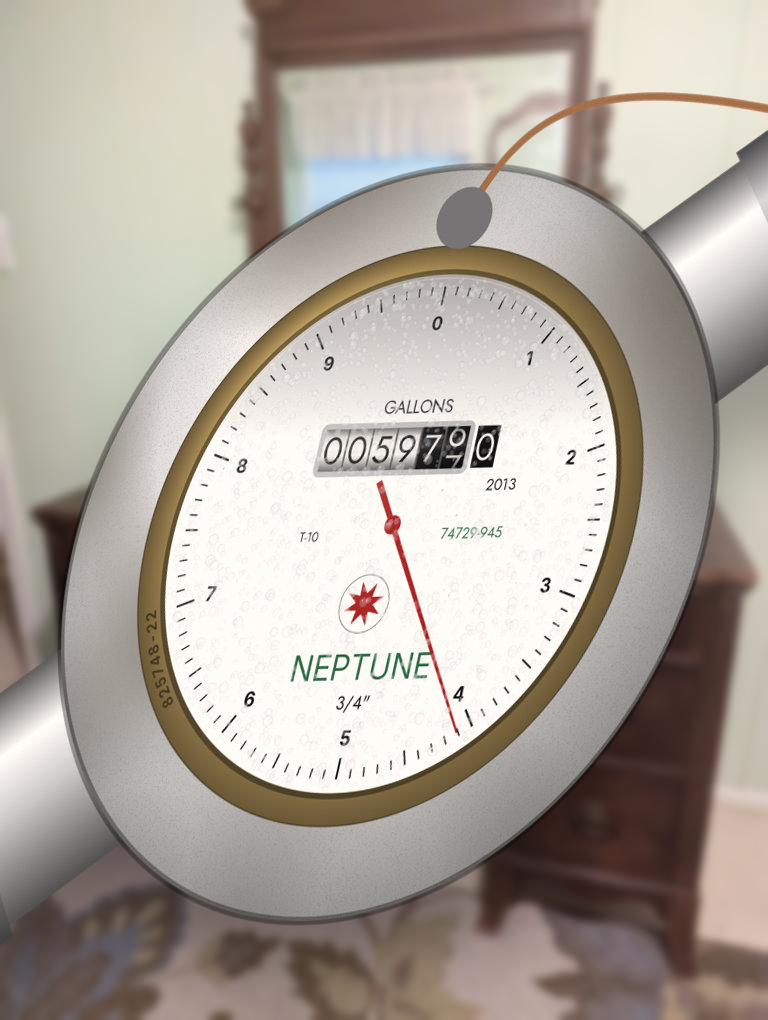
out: 59764.1 gal
